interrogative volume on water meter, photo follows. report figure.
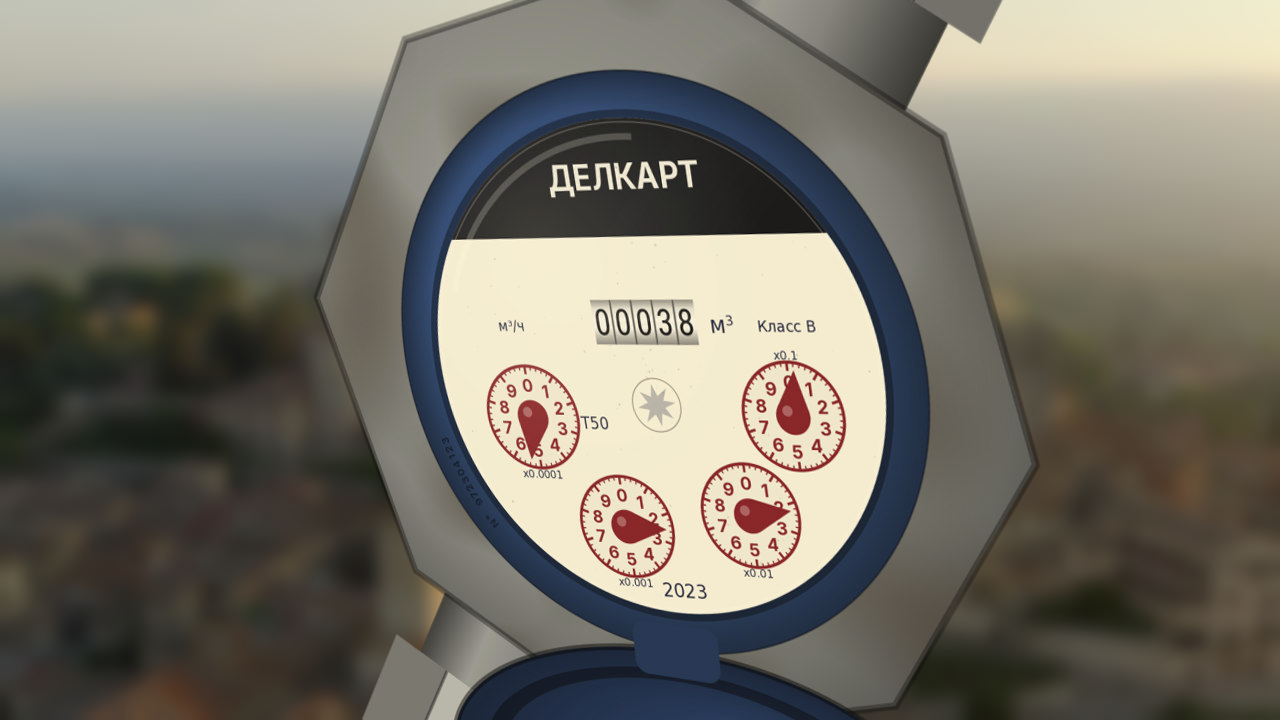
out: 38.0225 m³
